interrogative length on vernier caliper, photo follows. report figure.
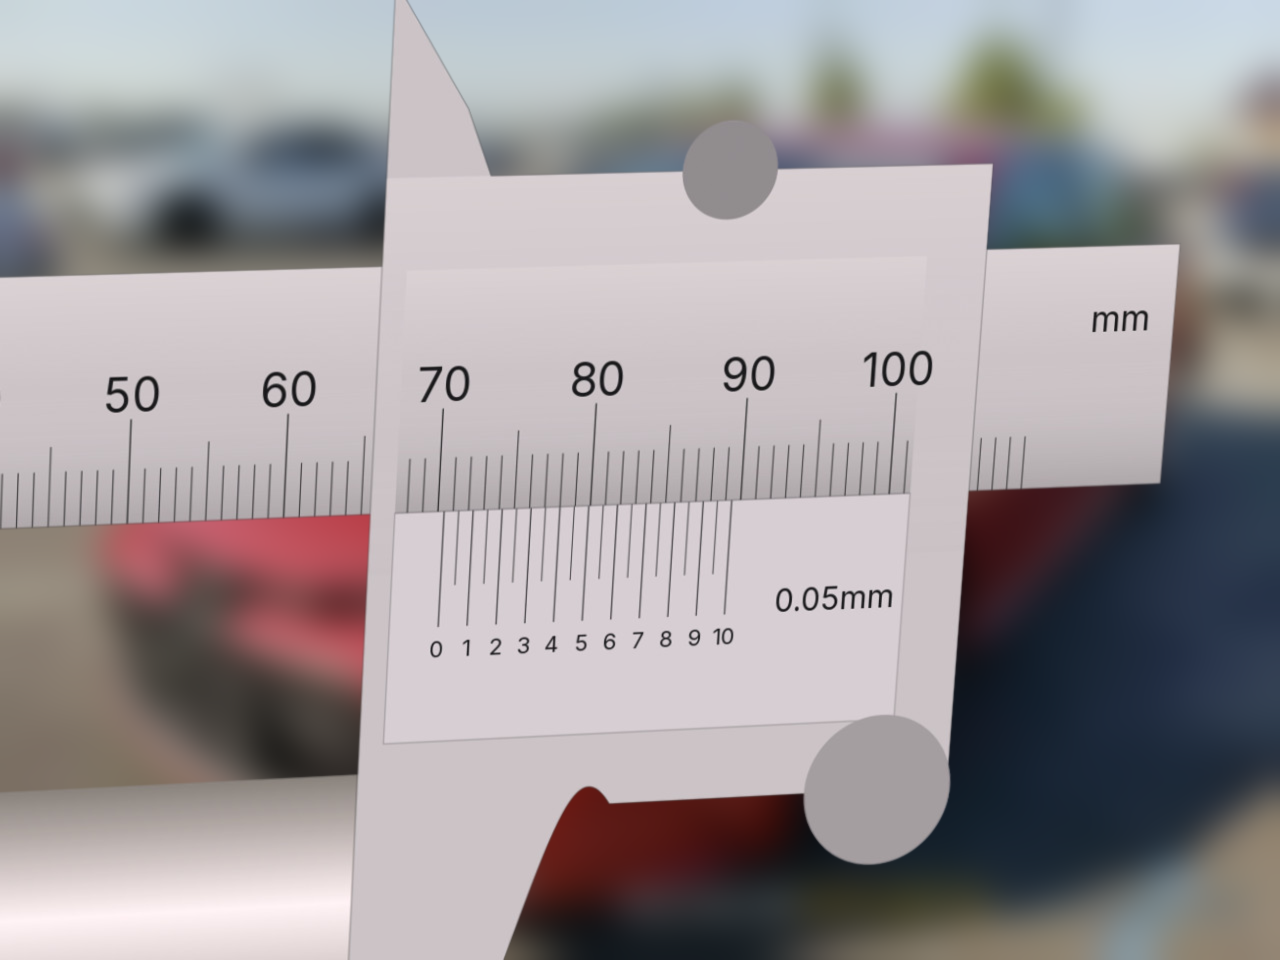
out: 70.4 mm
